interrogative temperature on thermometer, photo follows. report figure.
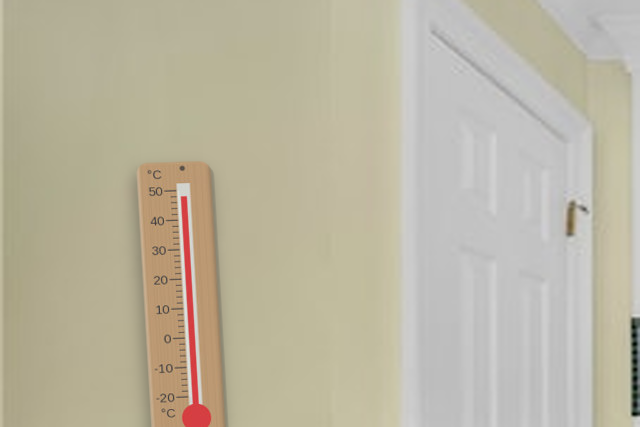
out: 48 °C
